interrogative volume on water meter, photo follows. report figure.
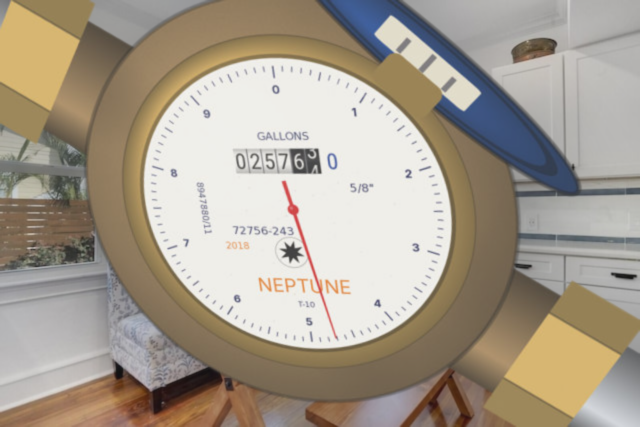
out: 257634.7 gal
